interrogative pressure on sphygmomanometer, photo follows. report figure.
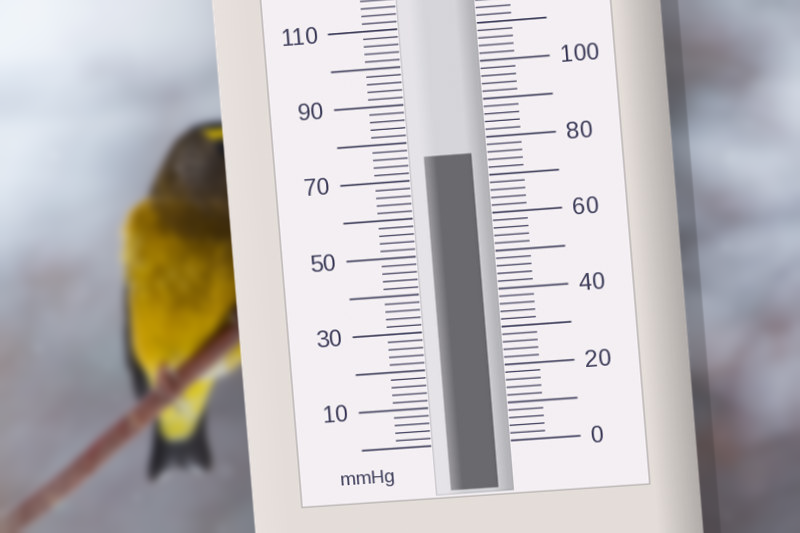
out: 76 mmHg
